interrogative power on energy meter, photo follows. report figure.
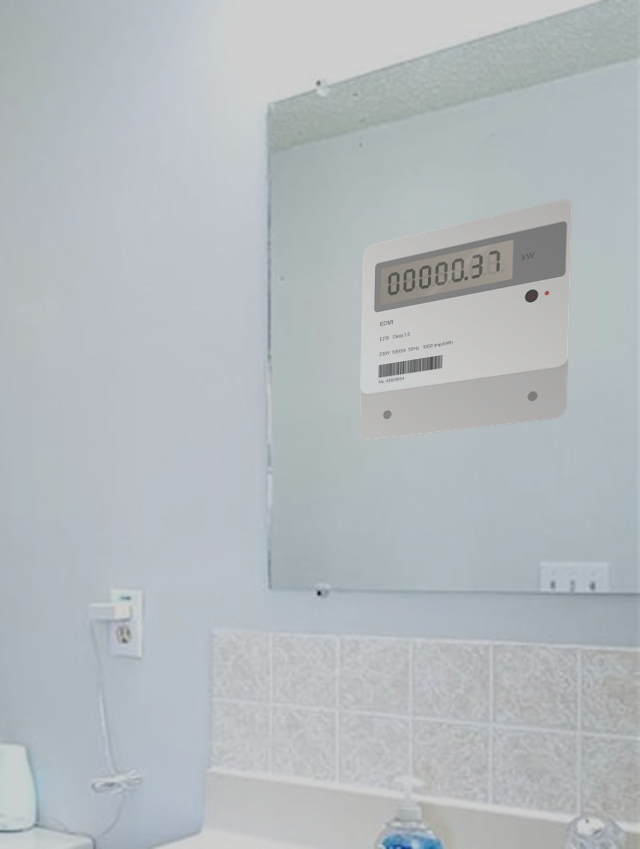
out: 0.37 kW
